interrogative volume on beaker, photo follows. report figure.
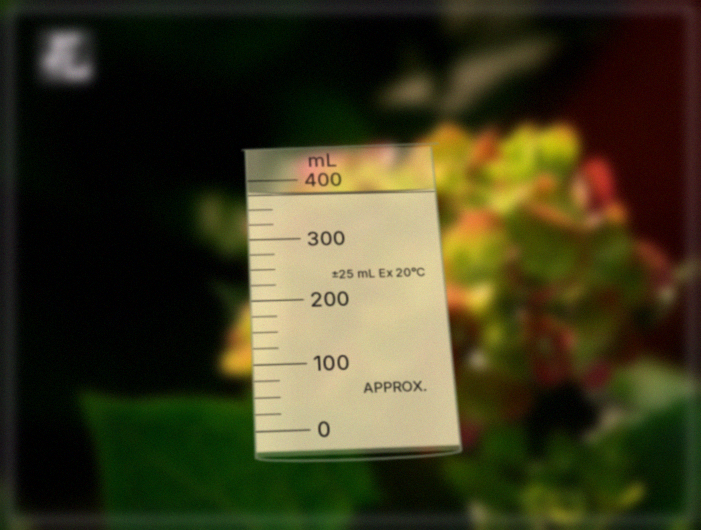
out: 375 mL
